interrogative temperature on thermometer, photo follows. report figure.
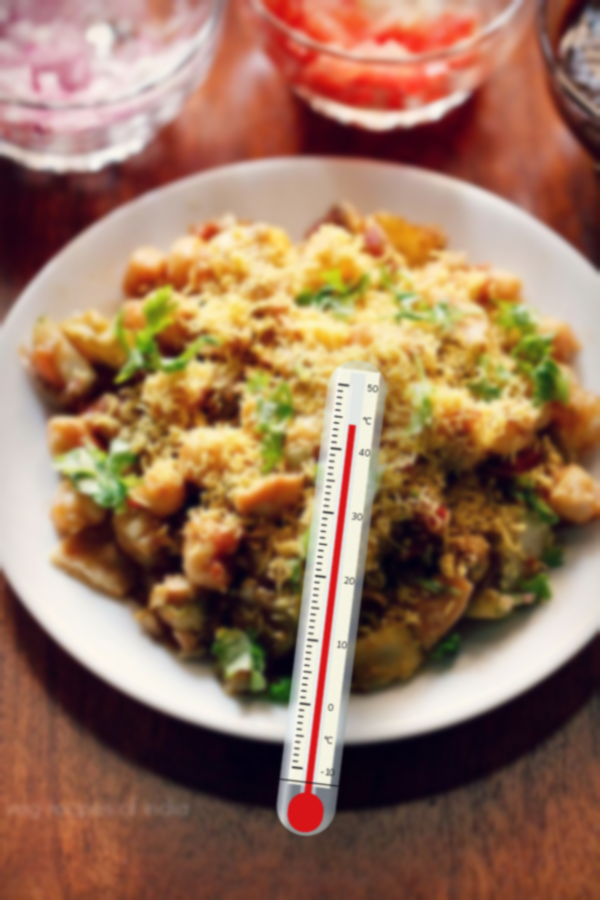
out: 44 °C
